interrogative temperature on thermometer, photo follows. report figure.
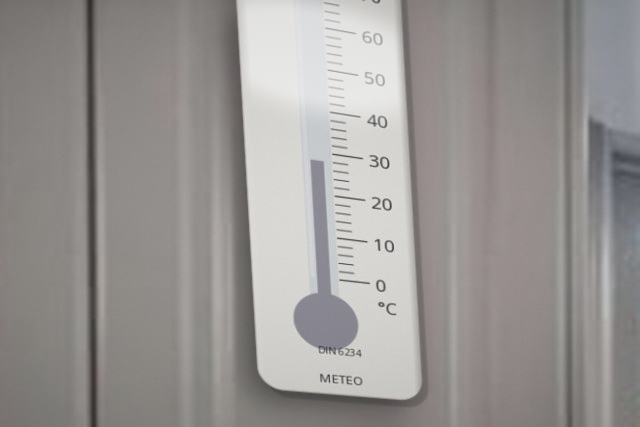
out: 28 °C
